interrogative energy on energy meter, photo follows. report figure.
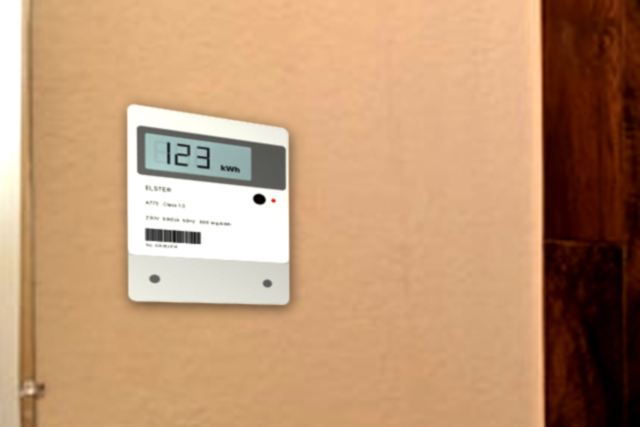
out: 123 kWh
